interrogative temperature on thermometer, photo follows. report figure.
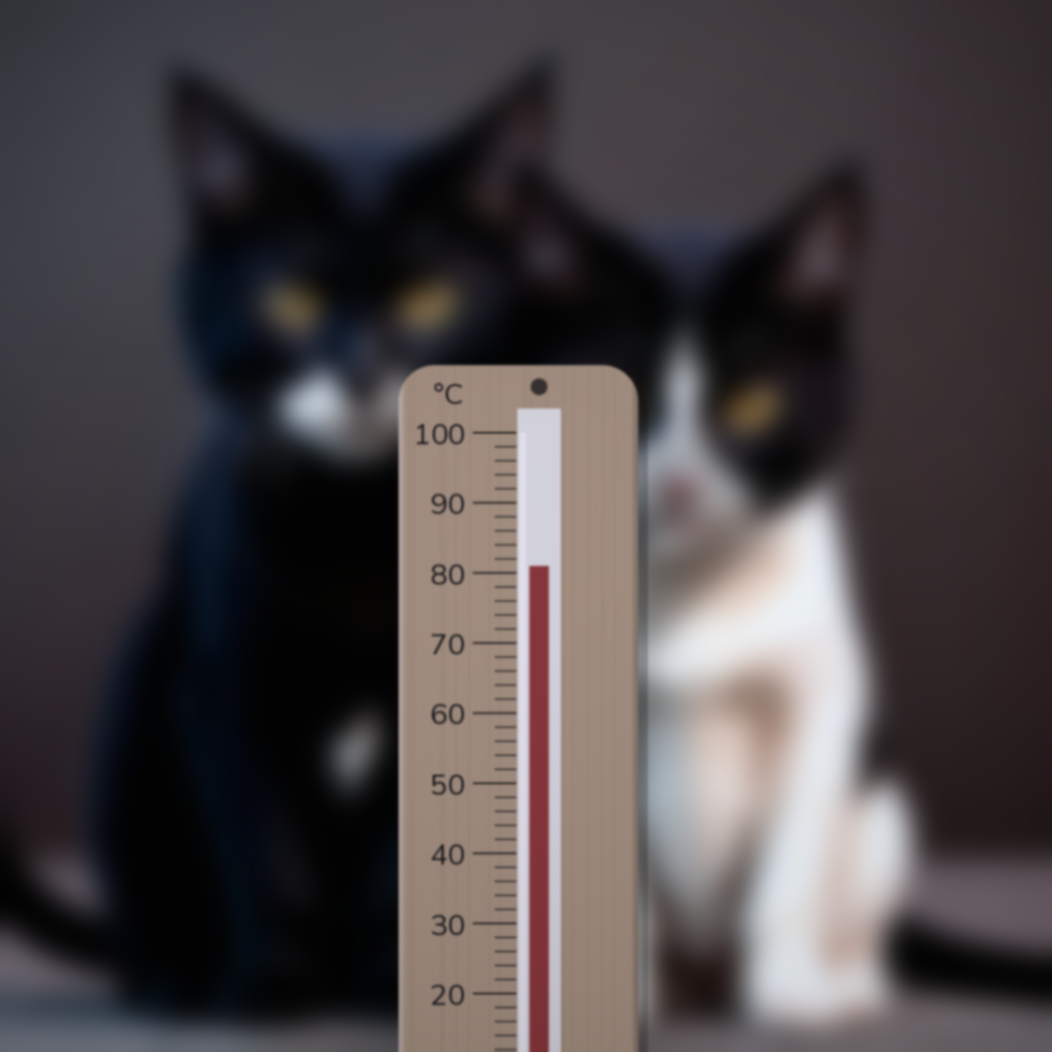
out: 81 °C
